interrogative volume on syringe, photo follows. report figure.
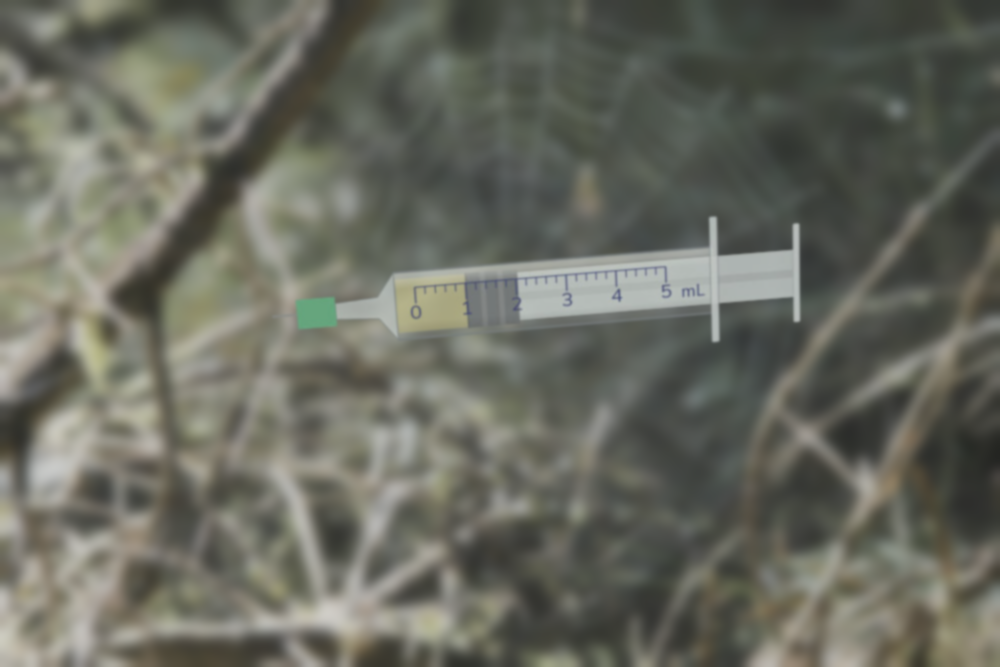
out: 1 mL
